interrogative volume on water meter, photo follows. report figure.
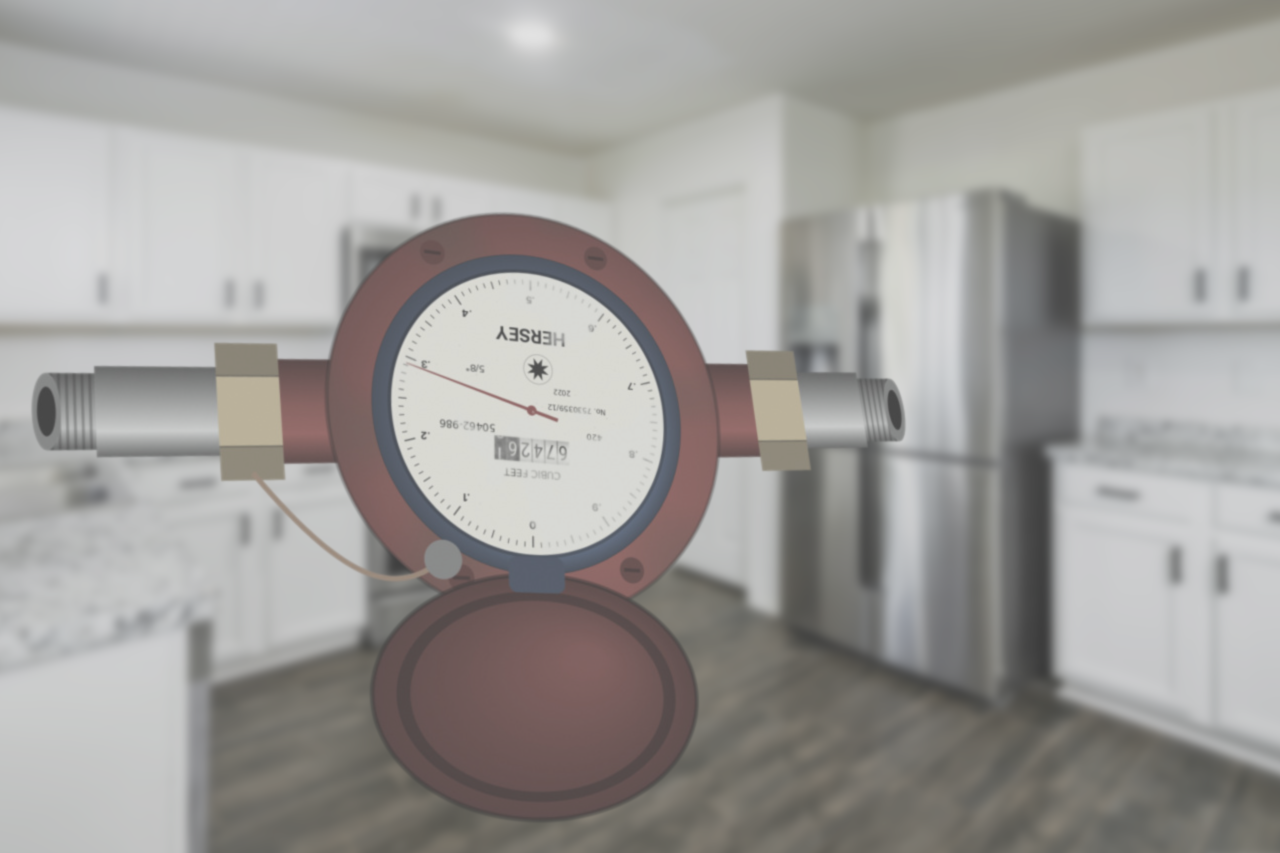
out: 674261.29 ft³
